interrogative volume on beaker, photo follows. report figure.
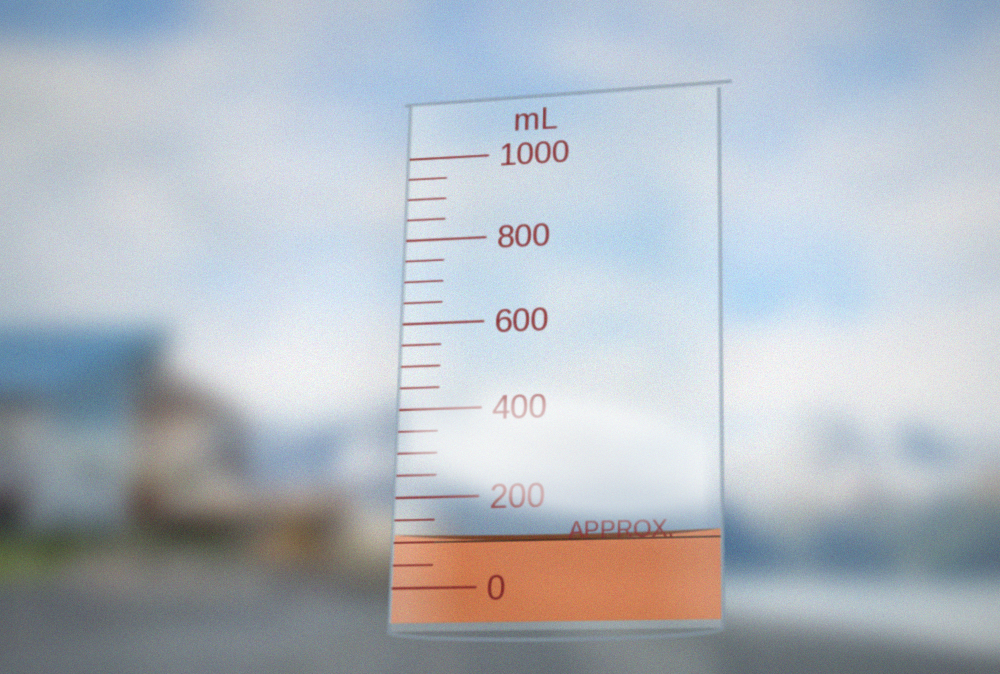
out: 100 mL
